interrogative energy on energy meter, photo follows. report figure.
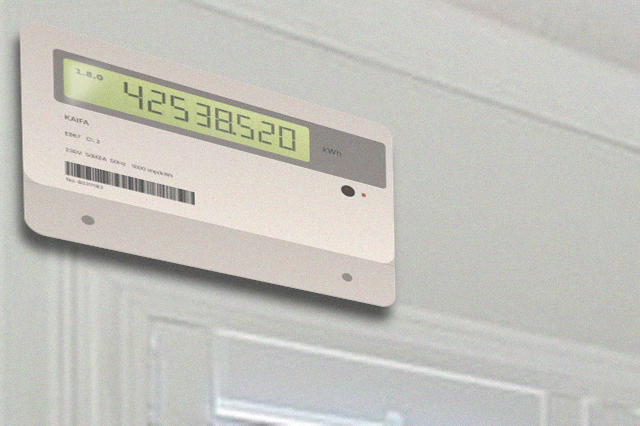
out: 42538.520 kWh
